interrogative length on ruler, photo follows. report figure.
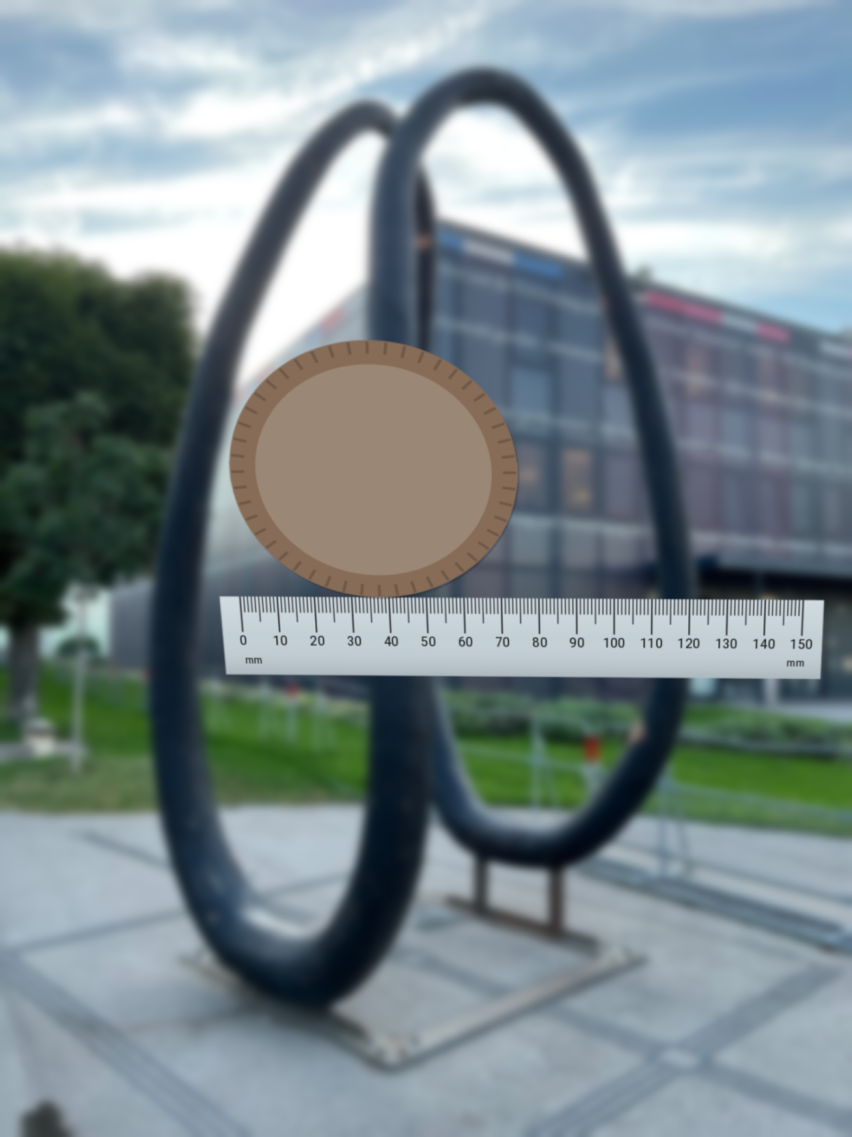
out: 75 mm
